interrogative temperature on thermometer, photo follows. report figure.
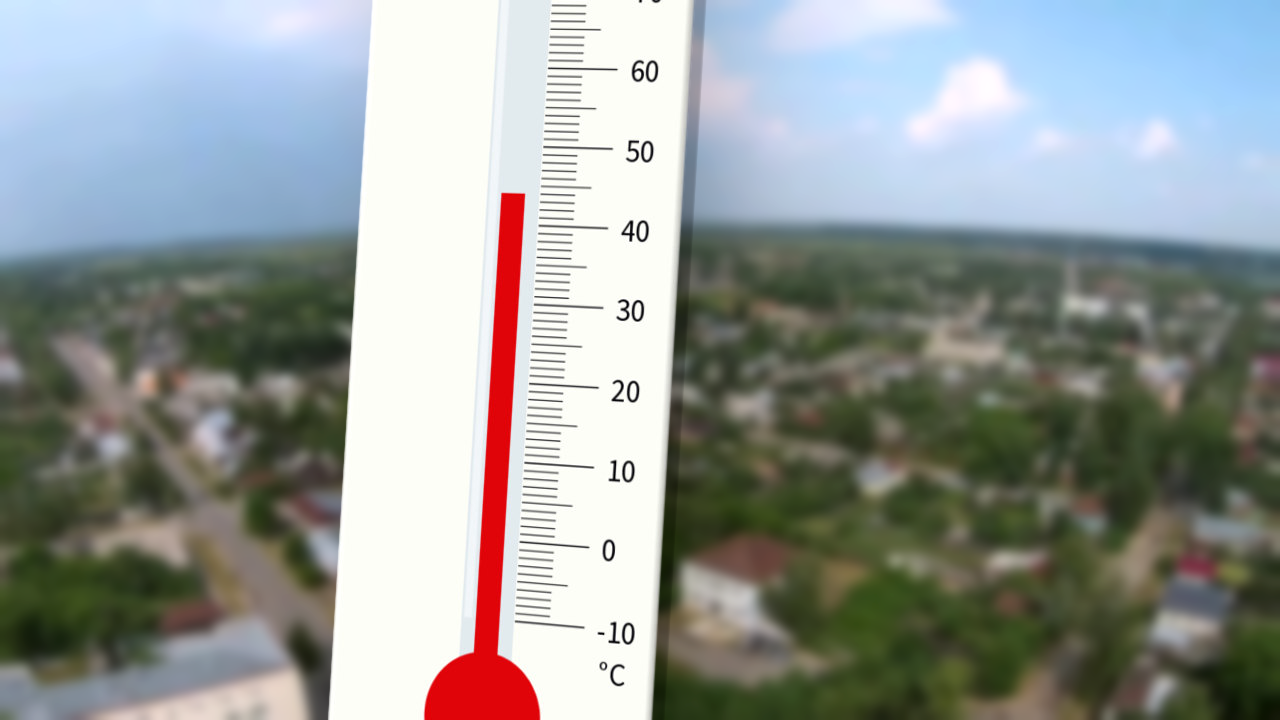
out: 44 °C
